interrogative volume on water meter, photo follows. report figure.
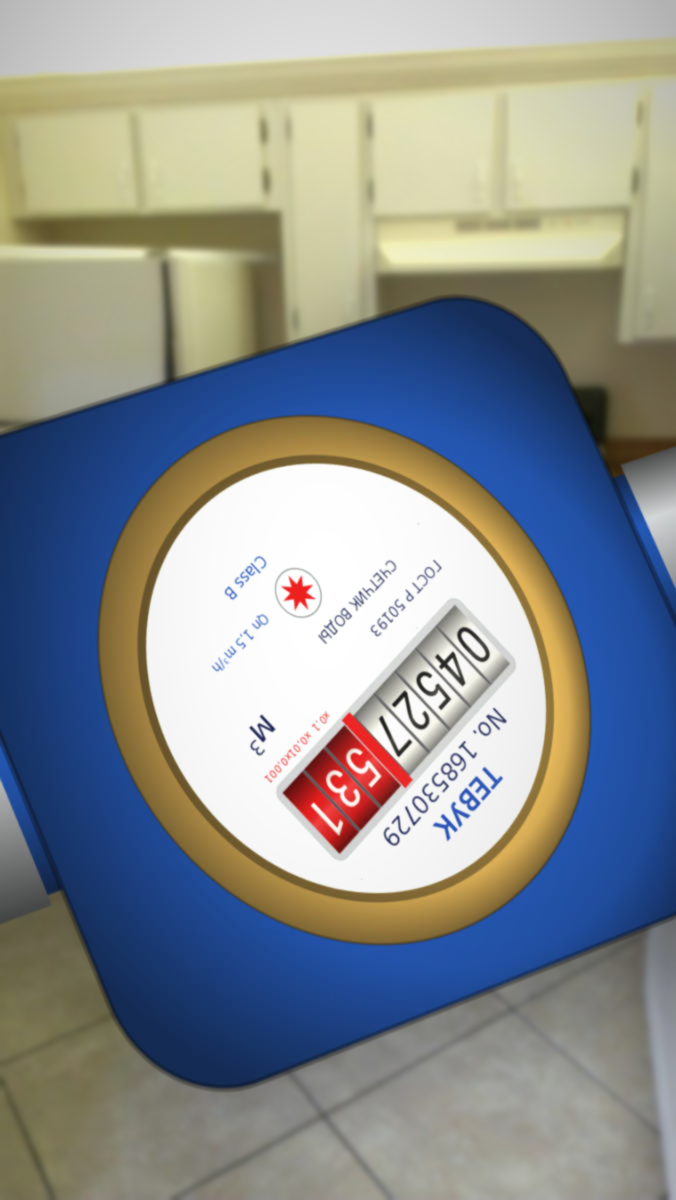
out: 4527.531 m³
